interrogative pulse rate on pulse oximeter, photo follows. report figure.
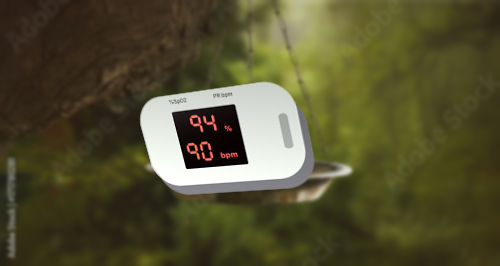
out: 90 bpm
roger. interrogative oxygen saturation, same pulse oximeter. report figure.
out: 94 %
